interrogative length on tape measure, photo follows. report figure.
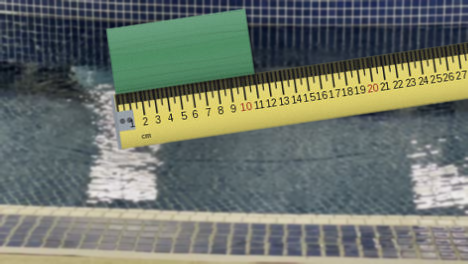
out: 11 cm
